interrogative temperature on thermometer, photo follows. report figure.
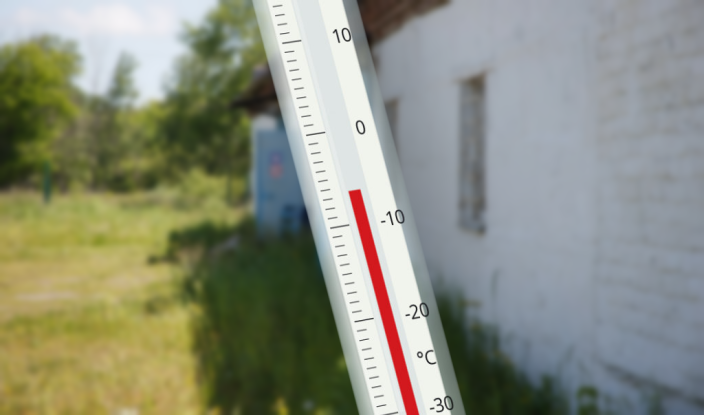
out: -6.5 °C
